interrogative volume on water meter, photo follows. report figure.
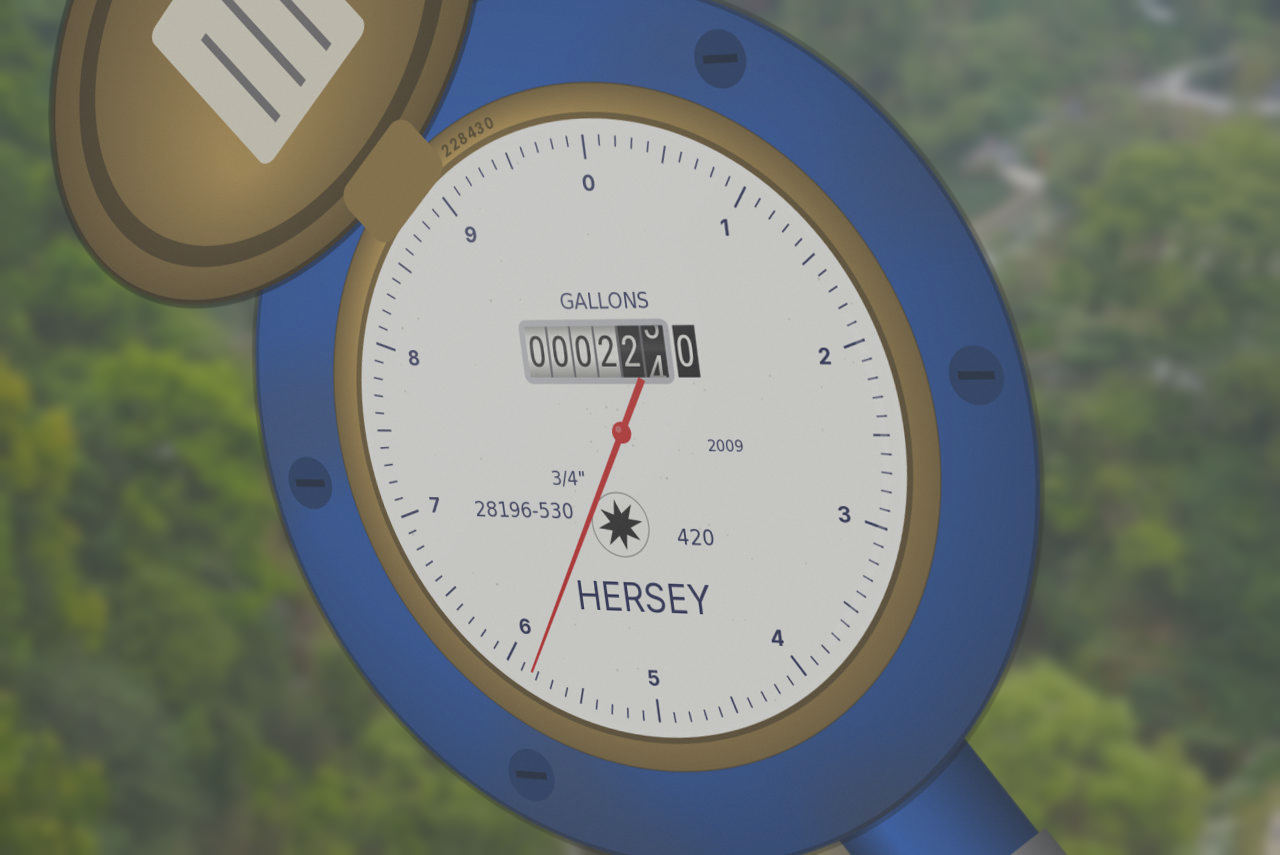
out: 2235.8 gal
